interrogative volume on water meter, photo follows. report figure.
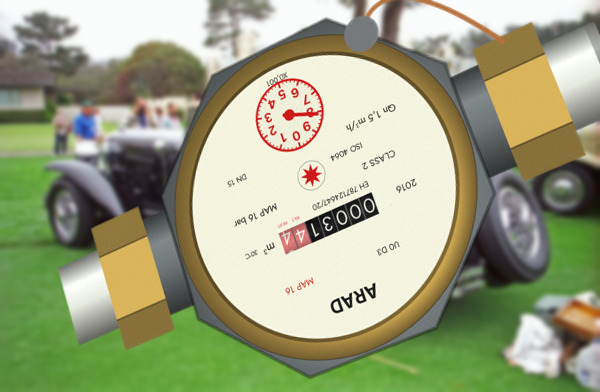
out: 31.438 m³
